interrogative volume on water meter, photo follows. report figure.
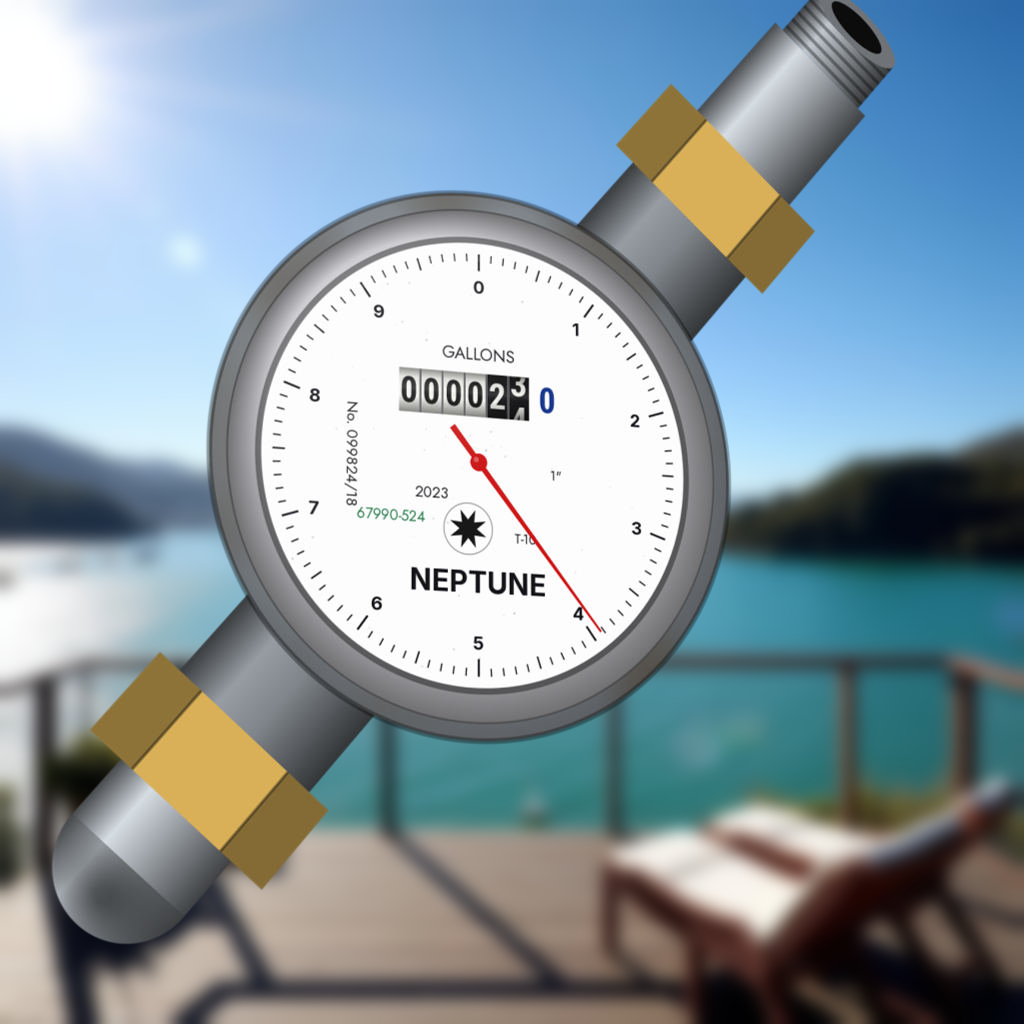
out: 233.9 gal
